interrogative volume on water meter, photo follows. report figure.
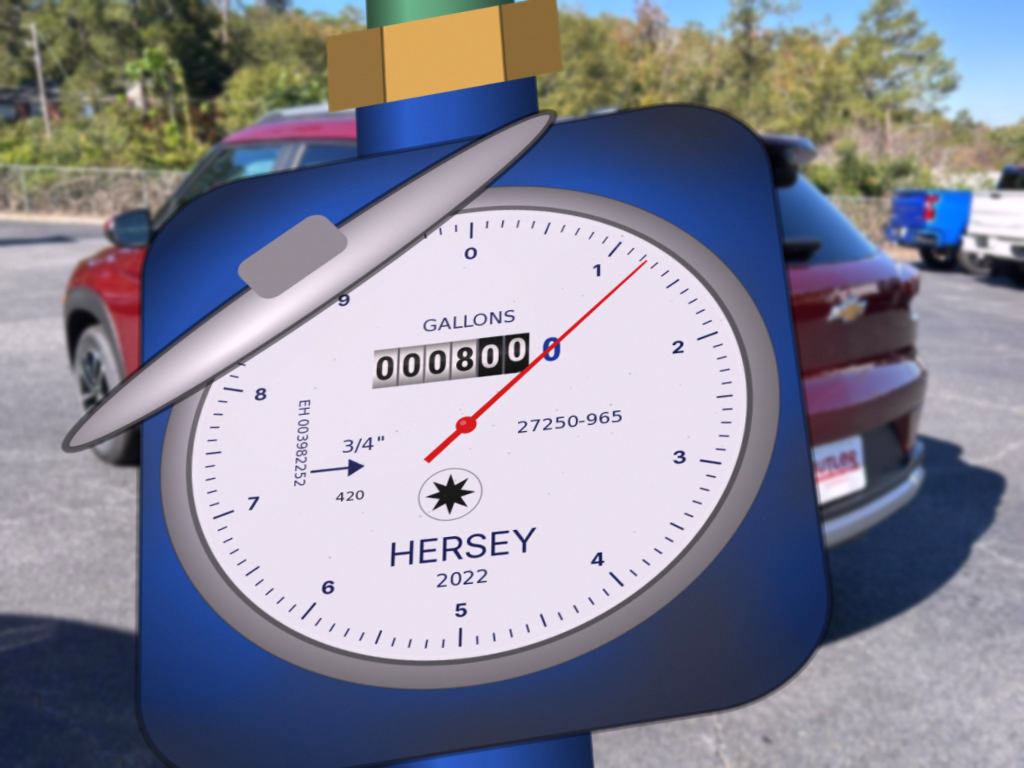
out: 8001.2 gal
